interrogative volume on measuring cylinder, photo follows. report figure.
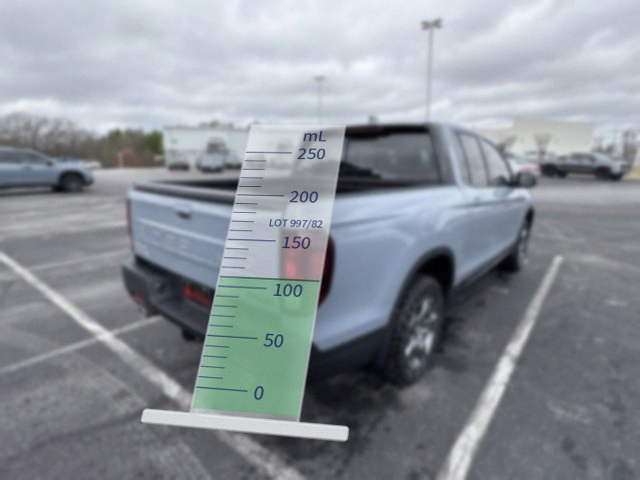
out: 110 mL
